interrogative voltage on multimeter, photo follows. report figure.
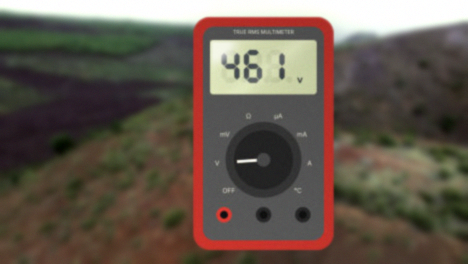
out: 461 V
